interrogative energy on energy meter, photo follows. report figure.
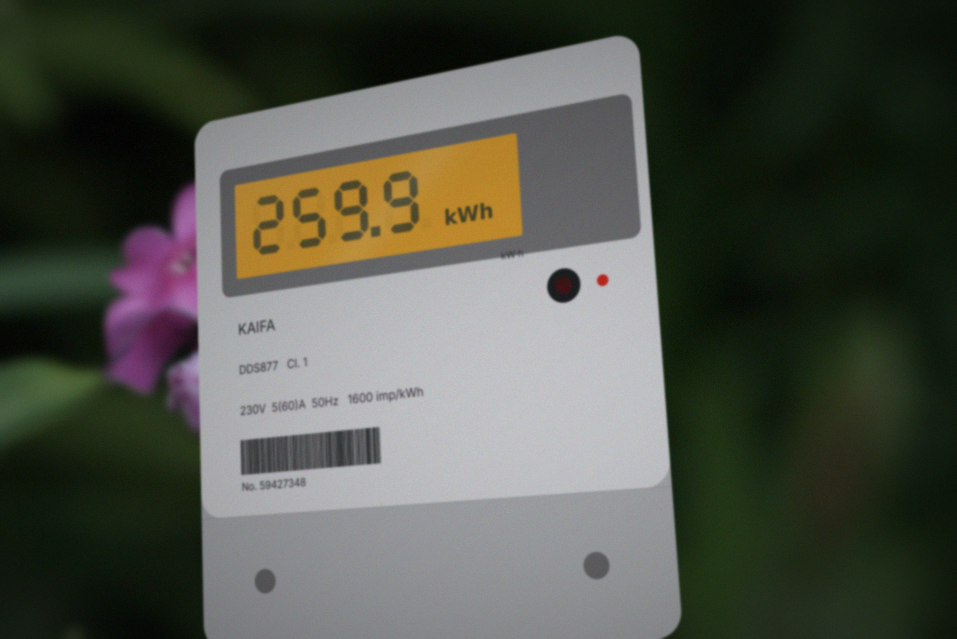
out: 259.9 kWh
